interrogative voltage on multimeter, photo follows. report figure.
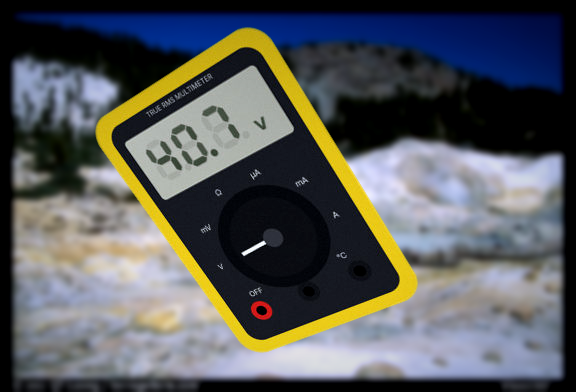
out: 40.7 V
